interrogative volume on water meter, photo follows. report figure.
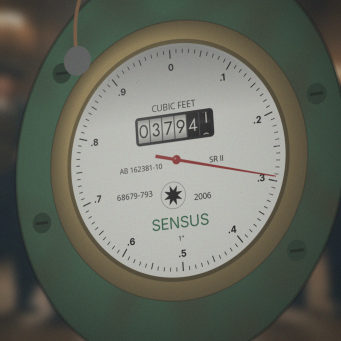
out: 37941.29 ft³
